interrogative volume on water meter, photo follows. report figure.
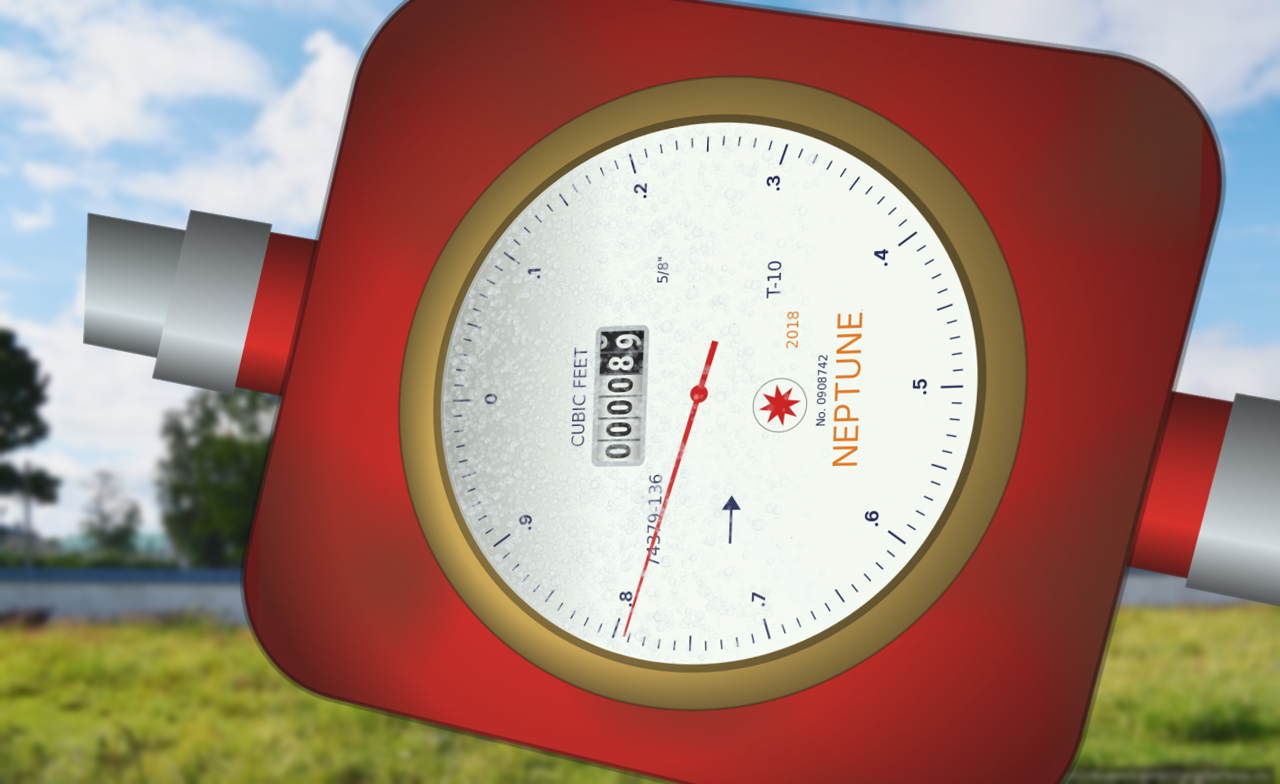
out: 88.79 ft³
